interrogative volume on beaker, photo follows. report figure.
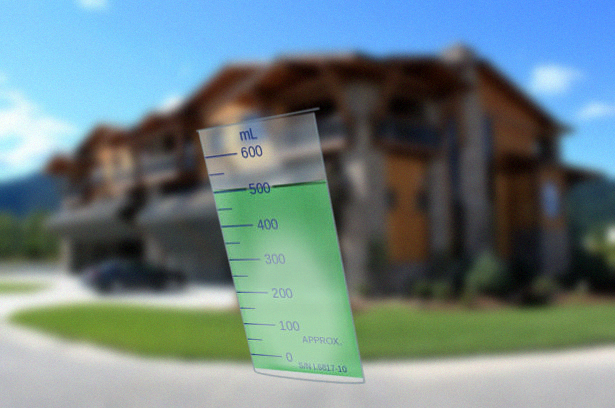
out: 500 mL
